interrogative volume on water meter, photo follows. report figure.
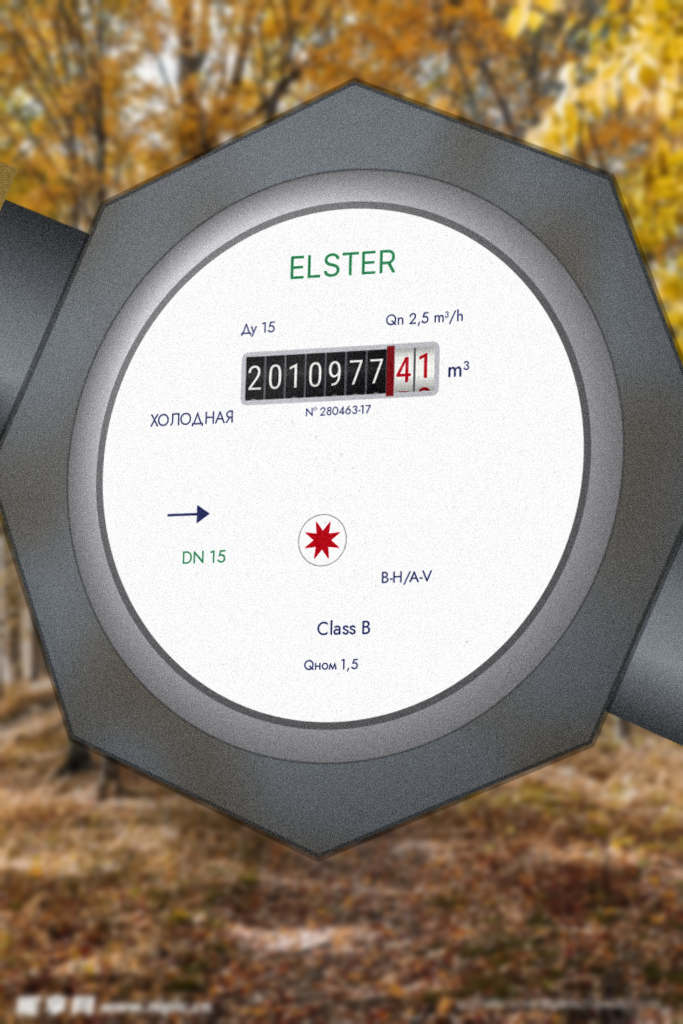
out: 2010977.41 m³
